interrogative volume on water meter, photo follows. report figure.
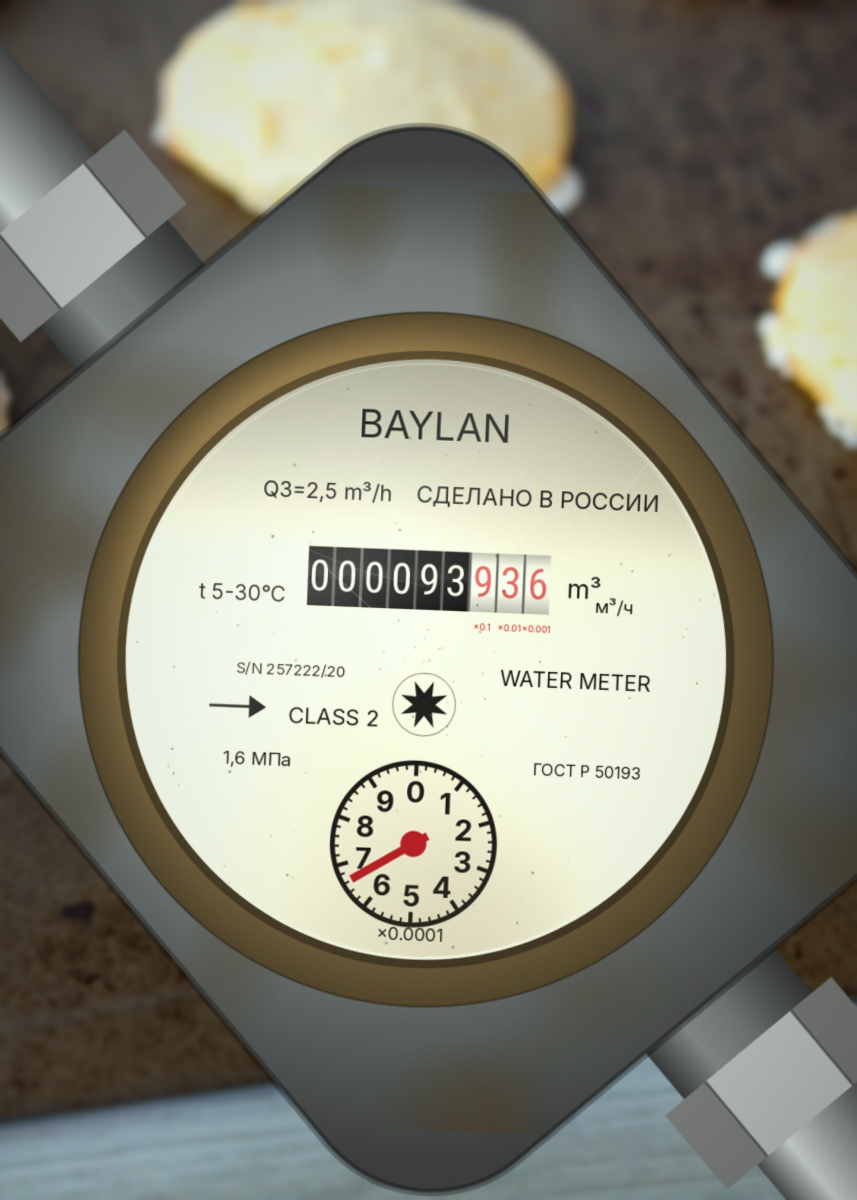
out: 93.9366 m³
